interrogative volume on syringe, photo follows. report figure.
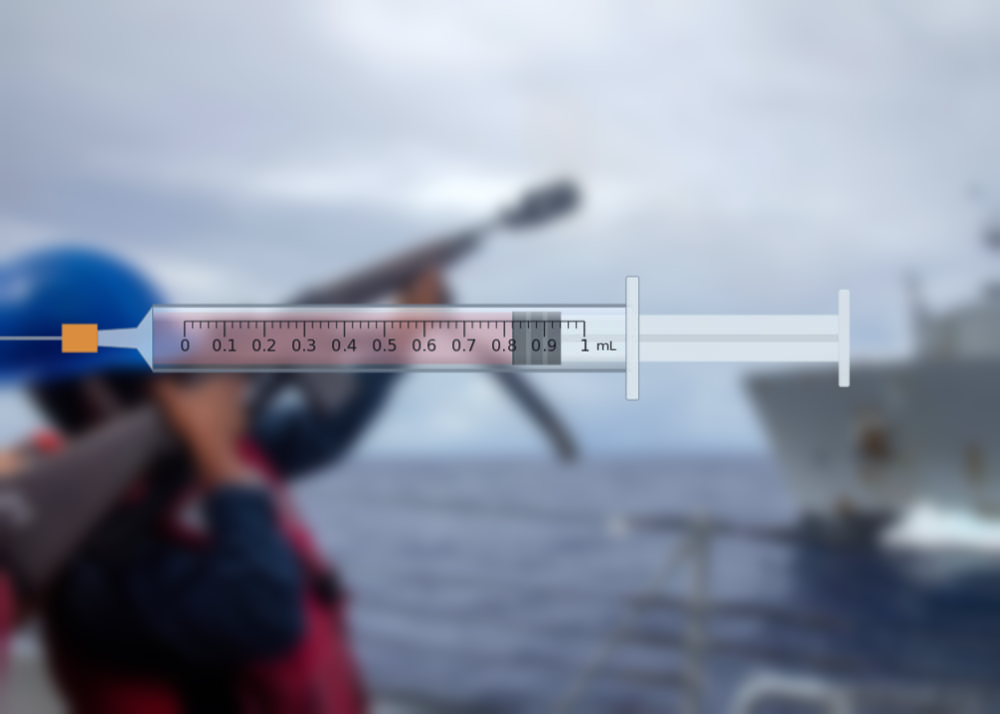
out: 0.82 mL
